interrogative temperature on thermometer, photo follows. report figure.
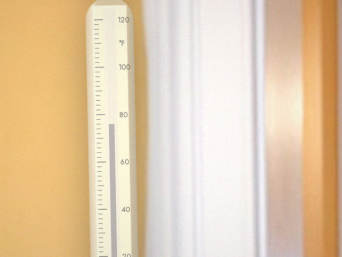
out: 76 °F
